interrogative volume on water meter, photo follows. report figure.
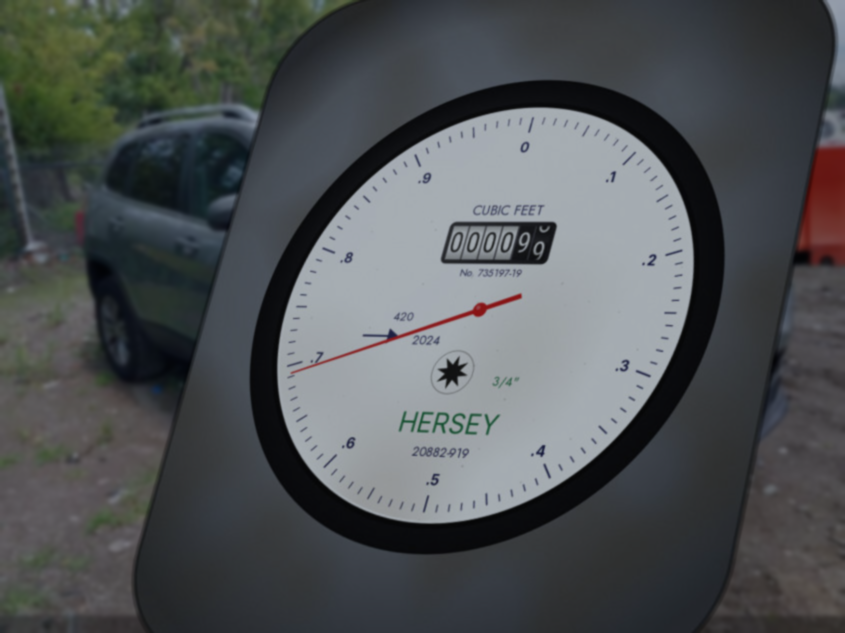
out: 98.69 ft³
